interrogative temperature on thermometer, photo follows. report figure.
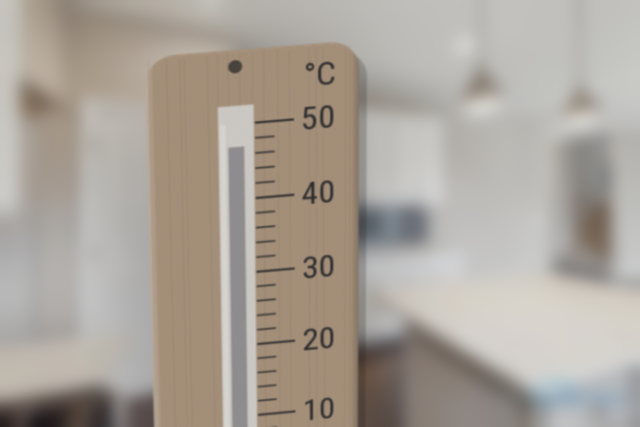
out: 47 °C
